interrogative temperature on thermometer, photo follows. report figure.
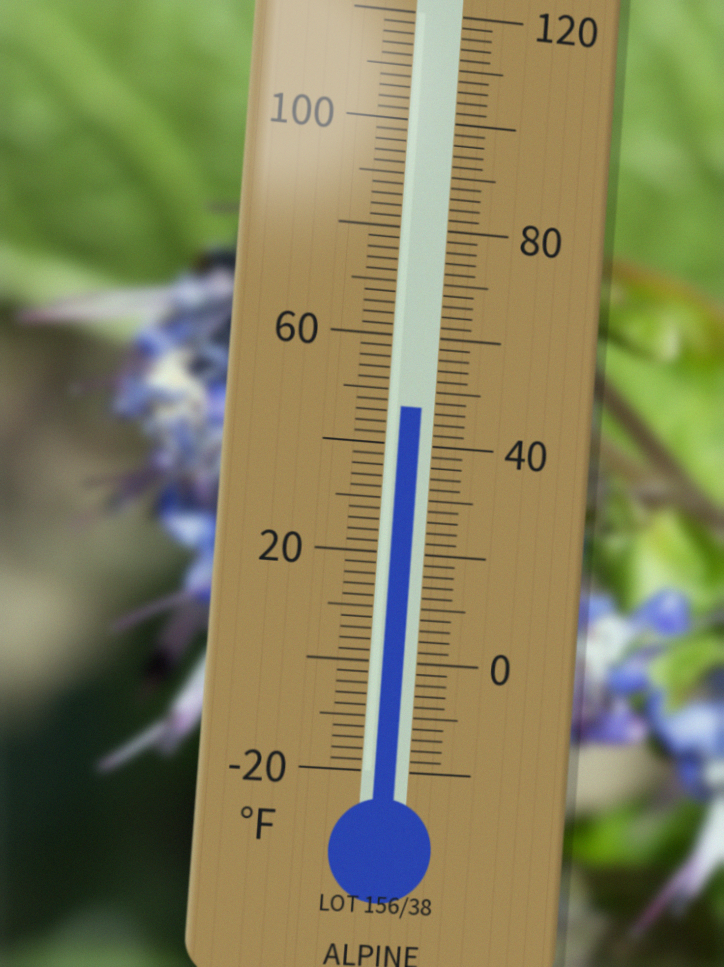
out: 47 °F
